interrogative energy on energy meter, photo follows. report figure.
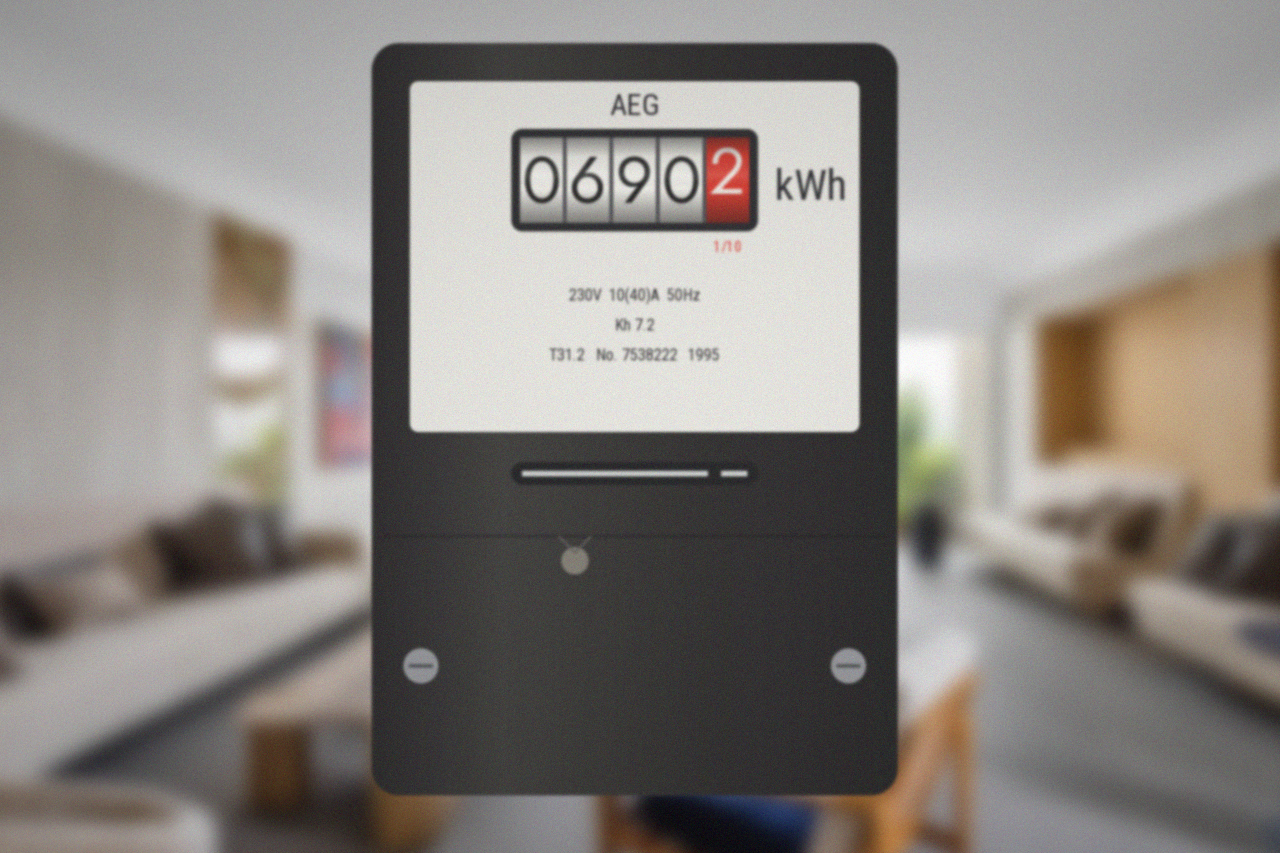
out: 690.2 kWh
